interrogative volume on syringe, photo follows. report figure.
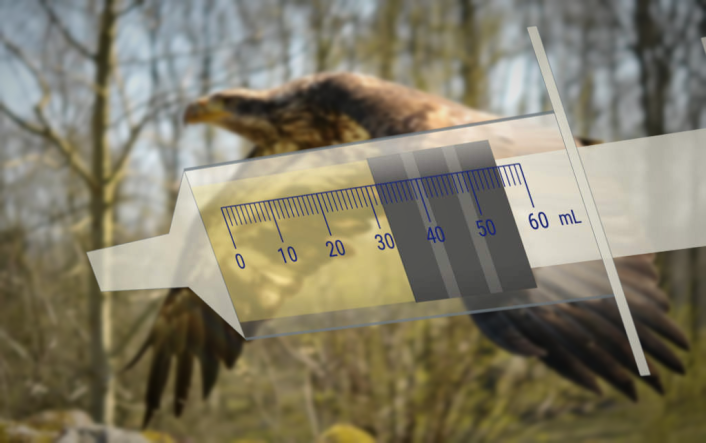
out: 32 mL
